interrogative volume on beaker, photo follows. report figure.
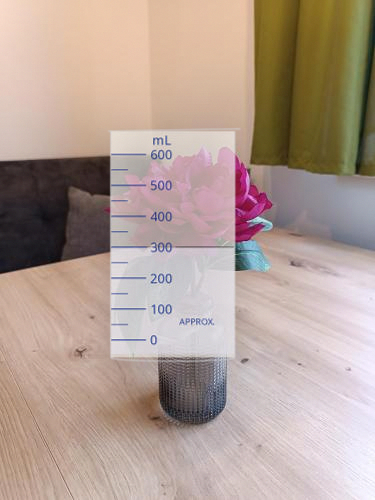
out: 300 mL
